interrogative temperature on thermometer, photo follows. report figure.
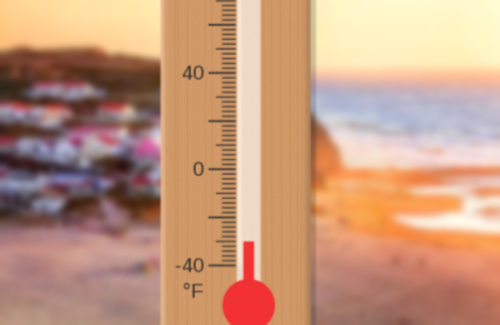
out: -30 °F
